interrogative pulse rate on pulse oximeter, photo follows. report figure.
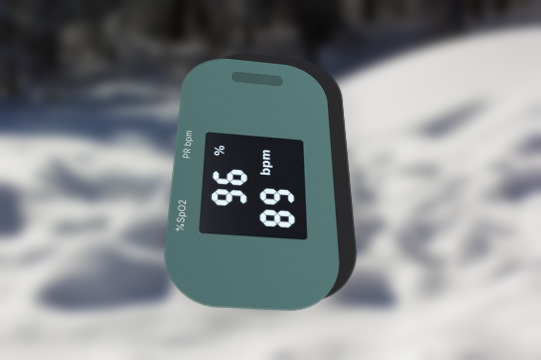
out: 89 bpm
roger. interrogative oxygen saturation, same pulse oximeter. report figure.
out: 96 %
